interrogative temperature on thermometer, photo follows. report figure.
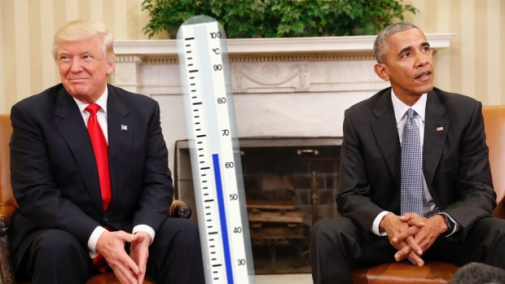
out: 64 °C
